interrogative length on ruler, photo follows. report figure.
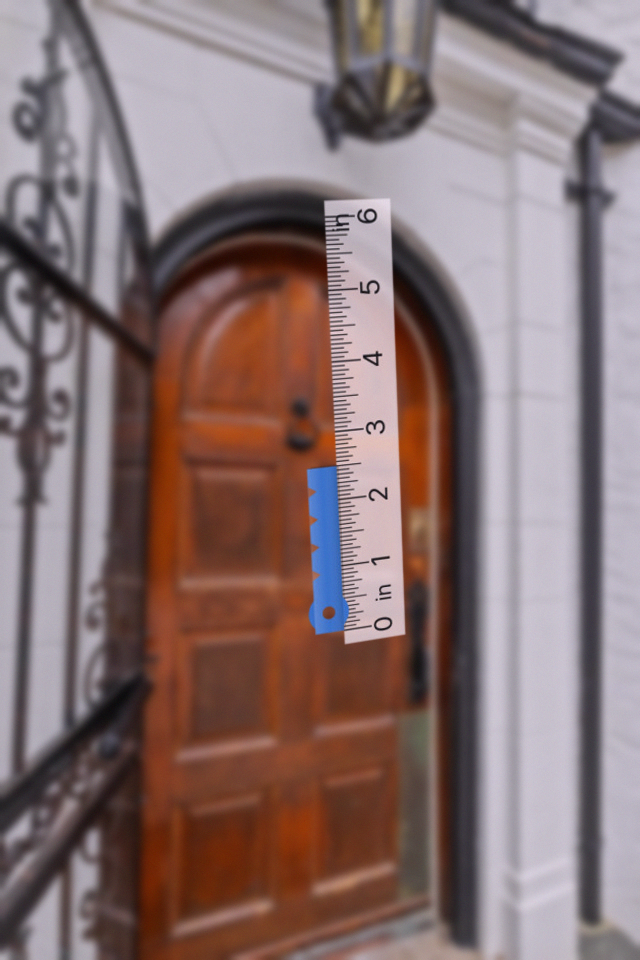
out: 2.5 in
